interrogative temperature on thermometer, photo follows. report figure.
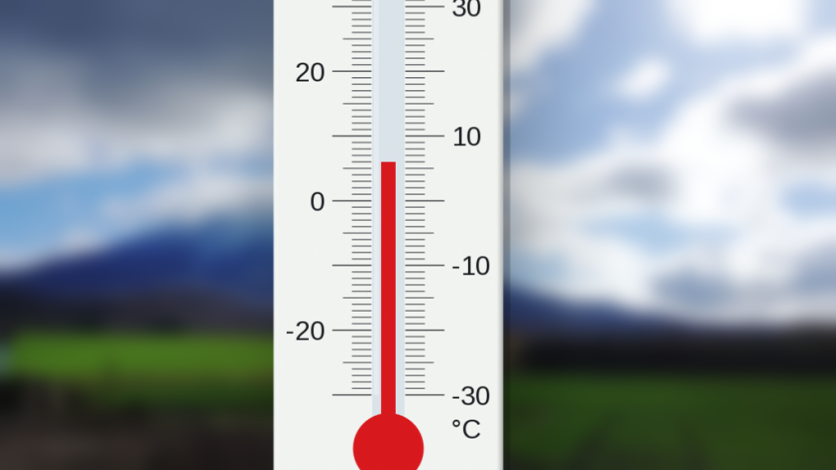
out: 6 °C
